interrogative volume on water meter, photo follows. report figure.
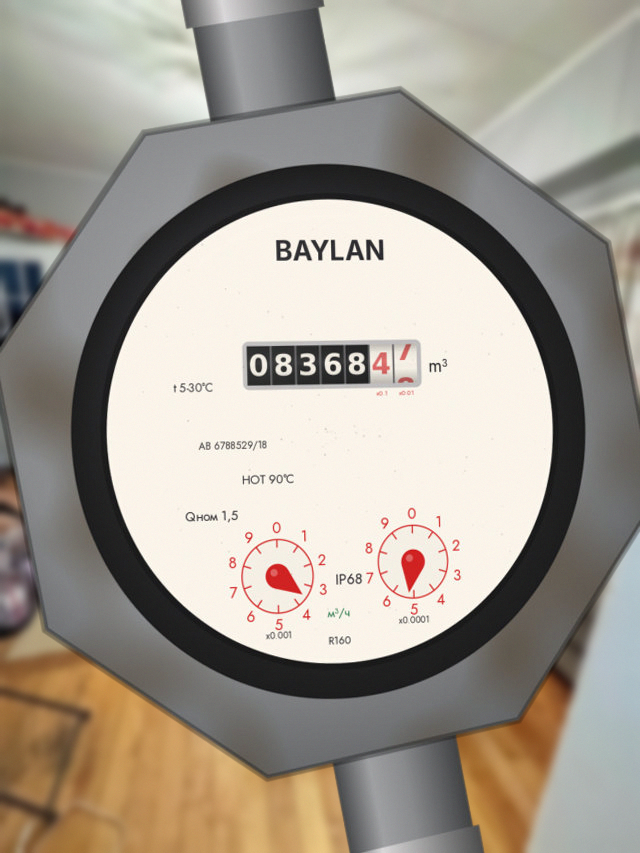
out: 8368.4735 m³
